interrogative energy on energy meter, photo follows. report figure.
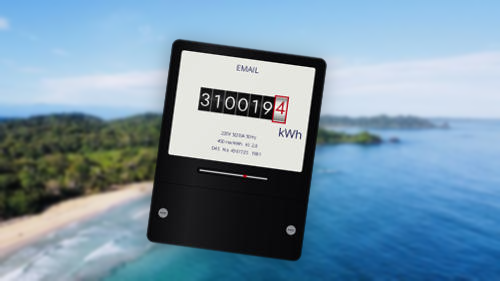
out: 310019.4 kWh
